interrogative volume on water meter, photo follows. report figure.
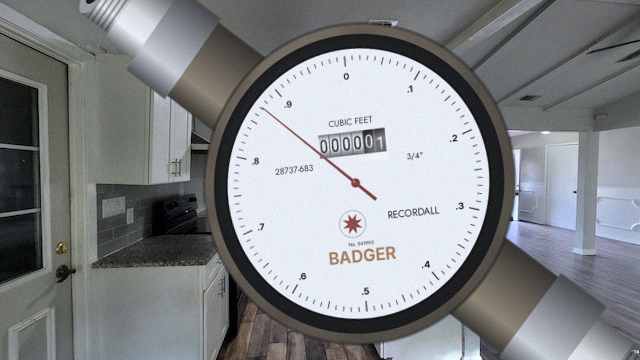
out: 0.87 ft³
